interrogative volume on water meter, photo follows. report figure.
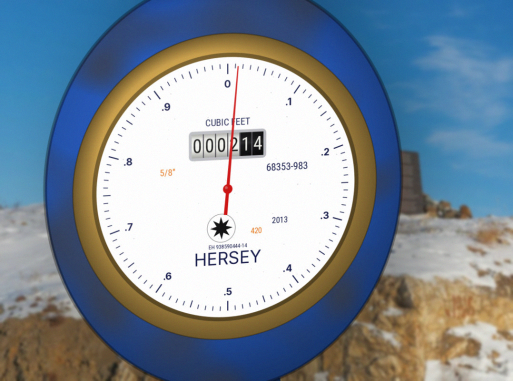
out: 214.01 ft³
